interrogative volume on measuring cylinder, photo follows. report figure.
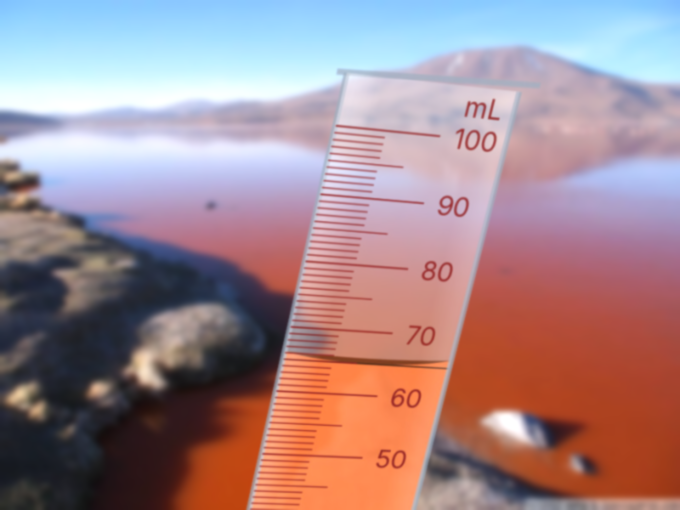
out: 65 mL
